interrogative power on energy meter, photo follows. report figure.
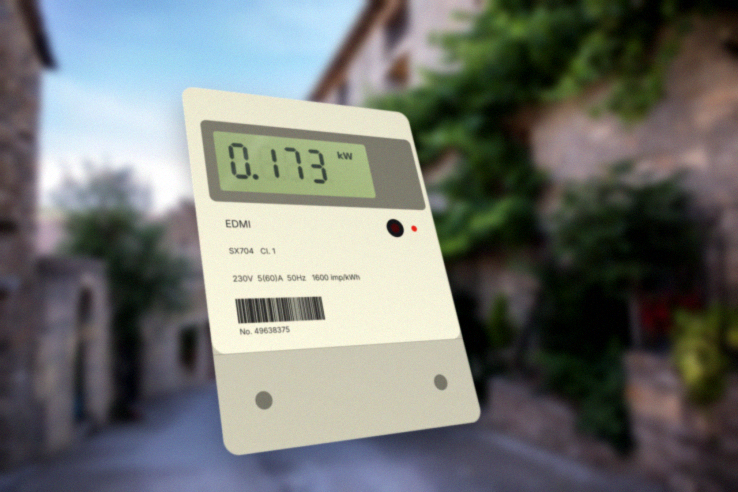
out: 0.173 kW
